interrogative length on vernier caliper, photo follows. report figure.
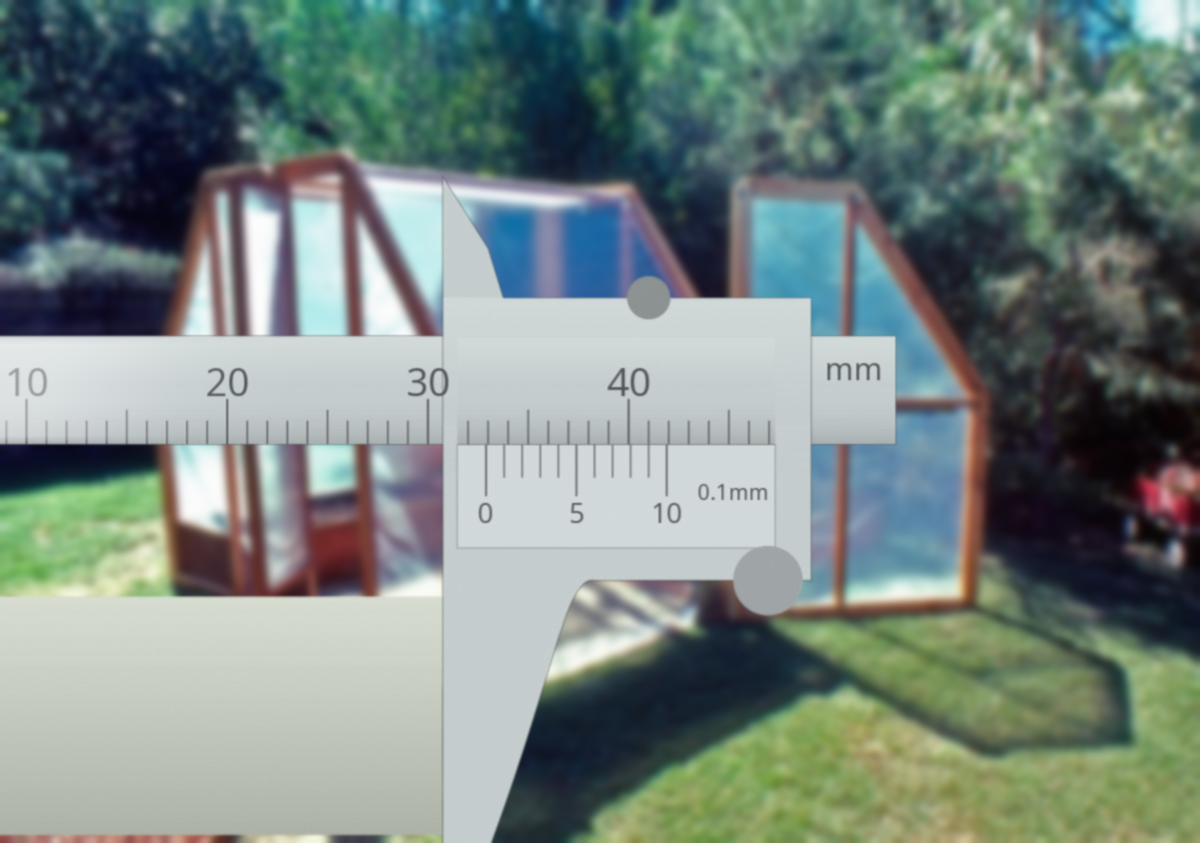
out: 32.9 mm
